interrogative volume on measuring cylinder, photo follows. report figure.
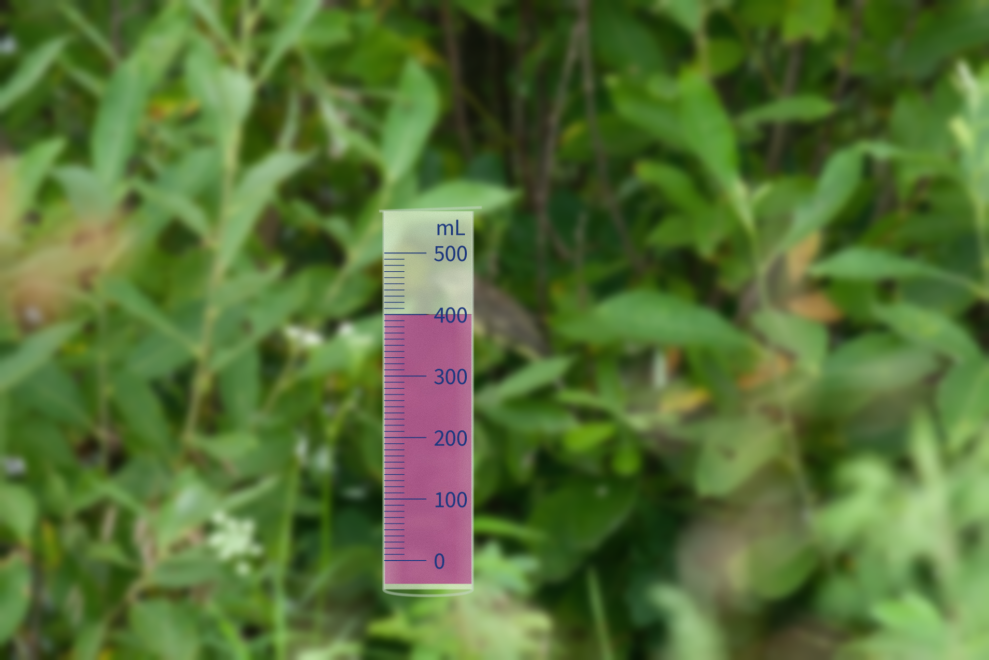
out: 400 mL
